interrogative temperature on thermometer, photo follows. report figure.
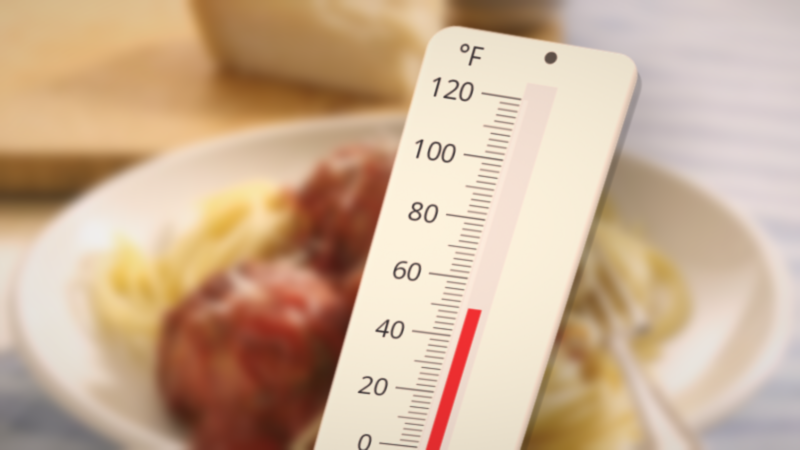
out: 50 °F
